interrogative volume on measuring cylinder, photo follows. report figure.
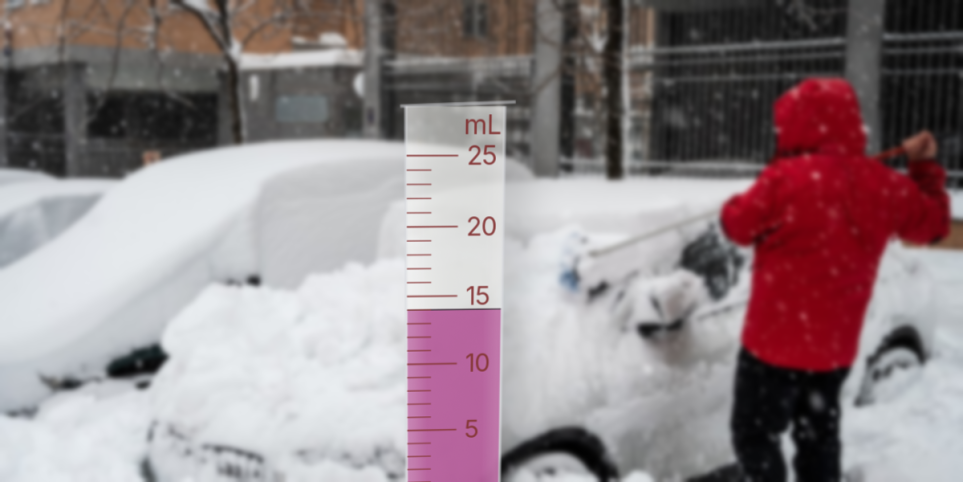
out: 14 mL
